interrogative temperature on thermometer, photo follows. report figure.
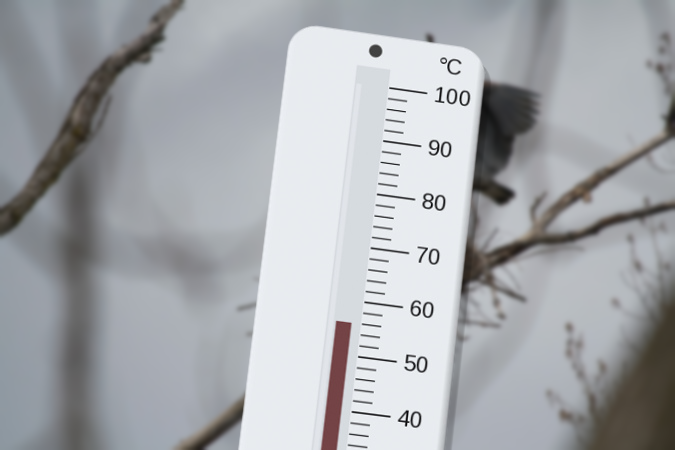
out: 56 °C
